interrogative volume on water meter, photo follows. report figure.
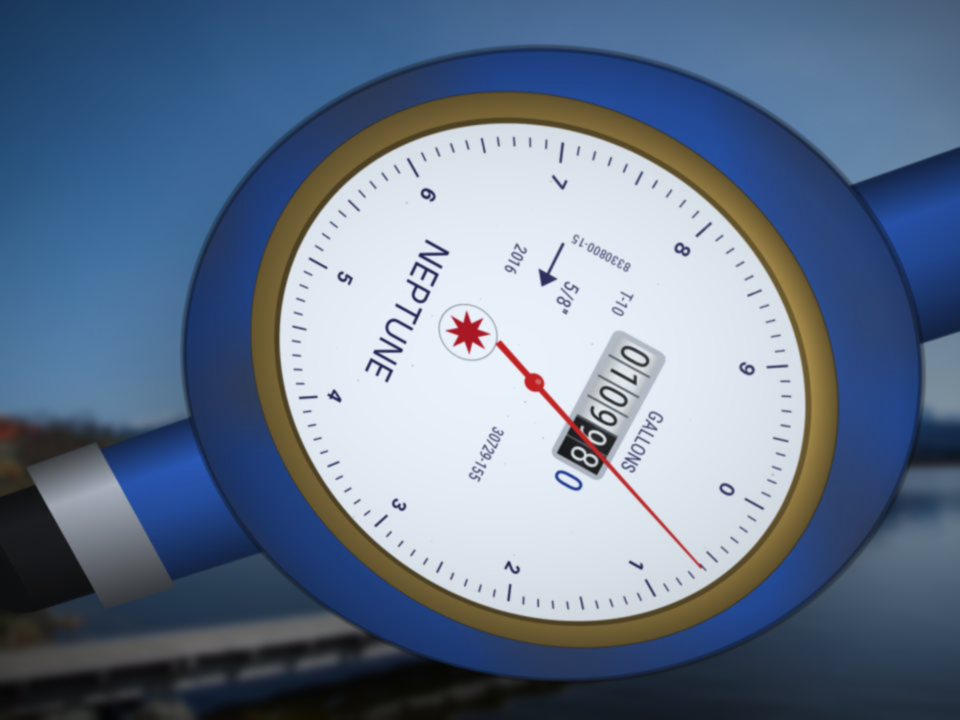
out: 109980.6 gal
